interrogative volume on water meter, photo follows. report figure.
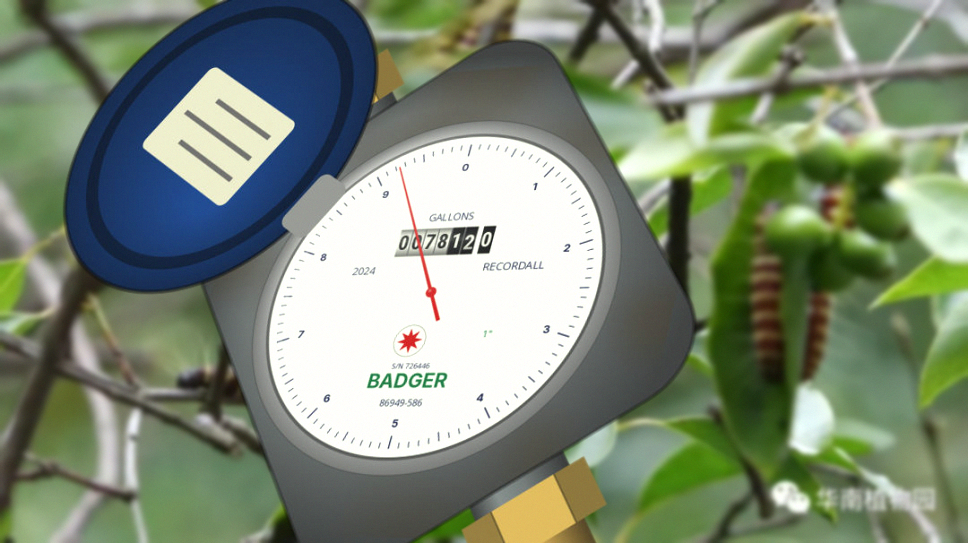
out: 78119.2 gal
